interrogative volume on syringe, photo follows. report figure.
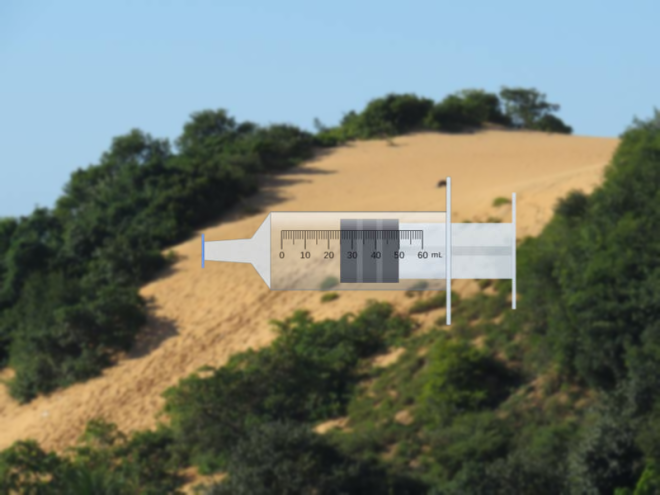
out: 25 mL
